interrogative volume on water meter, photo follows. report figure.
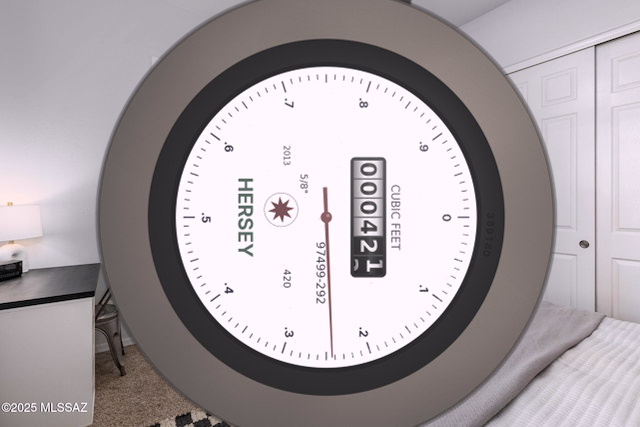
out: 421.24 ft³
